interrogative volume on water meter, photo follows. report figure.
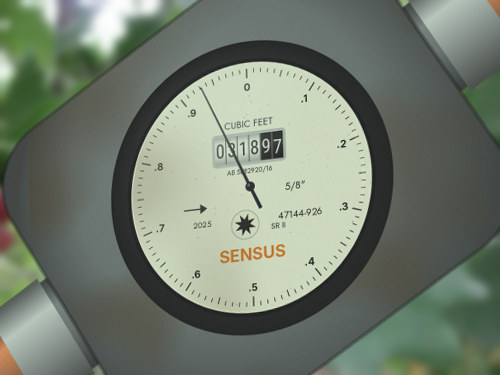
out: 31896.93 ft³
